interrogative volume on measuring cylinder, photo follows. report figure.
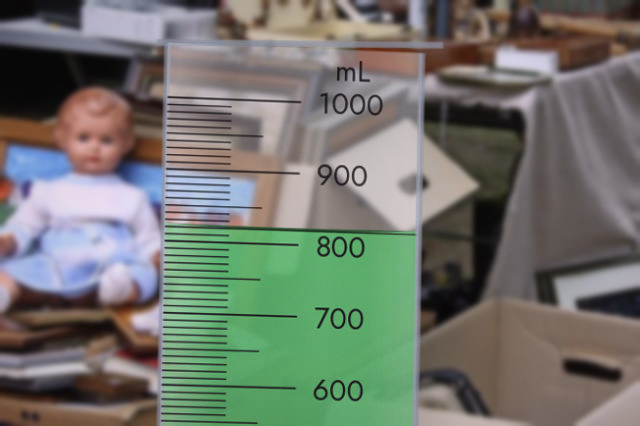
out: 820 mL
